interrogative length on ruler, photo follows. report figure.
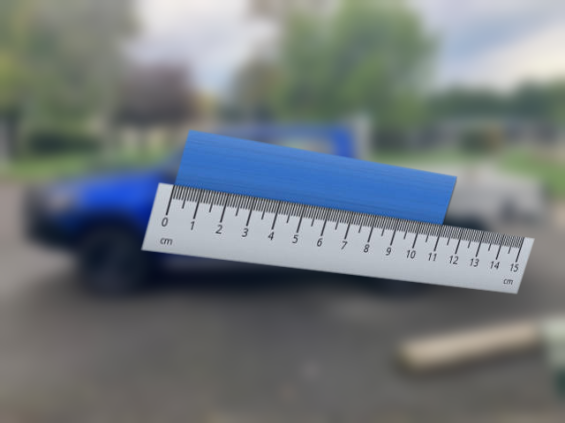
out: 11 cm
